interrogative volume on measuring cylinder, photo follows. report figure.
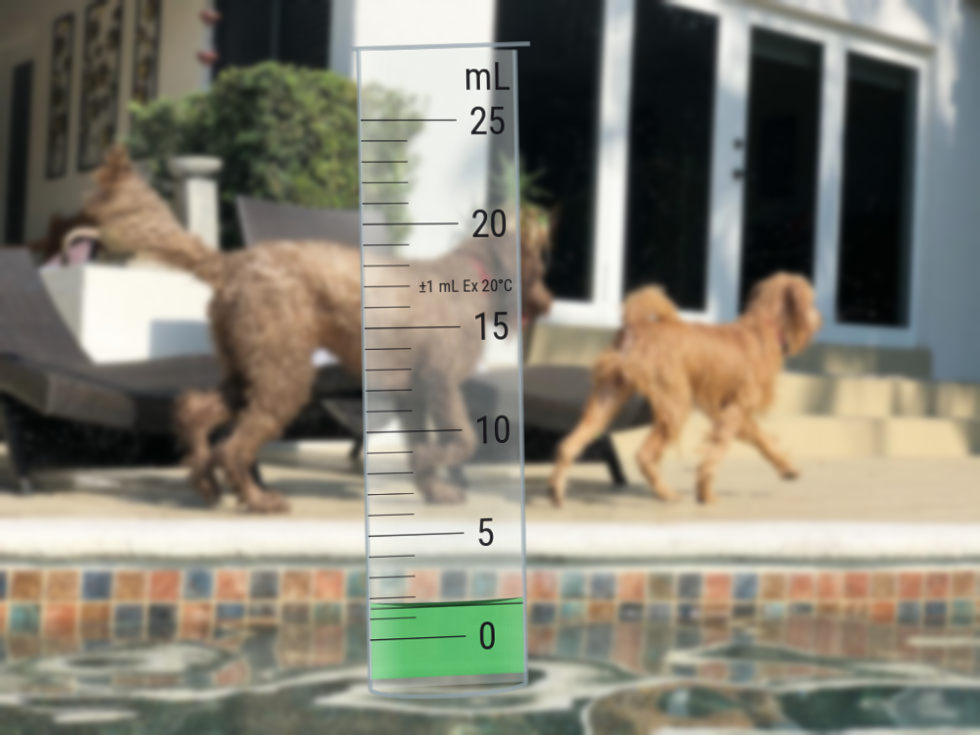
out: 1.5 mL
